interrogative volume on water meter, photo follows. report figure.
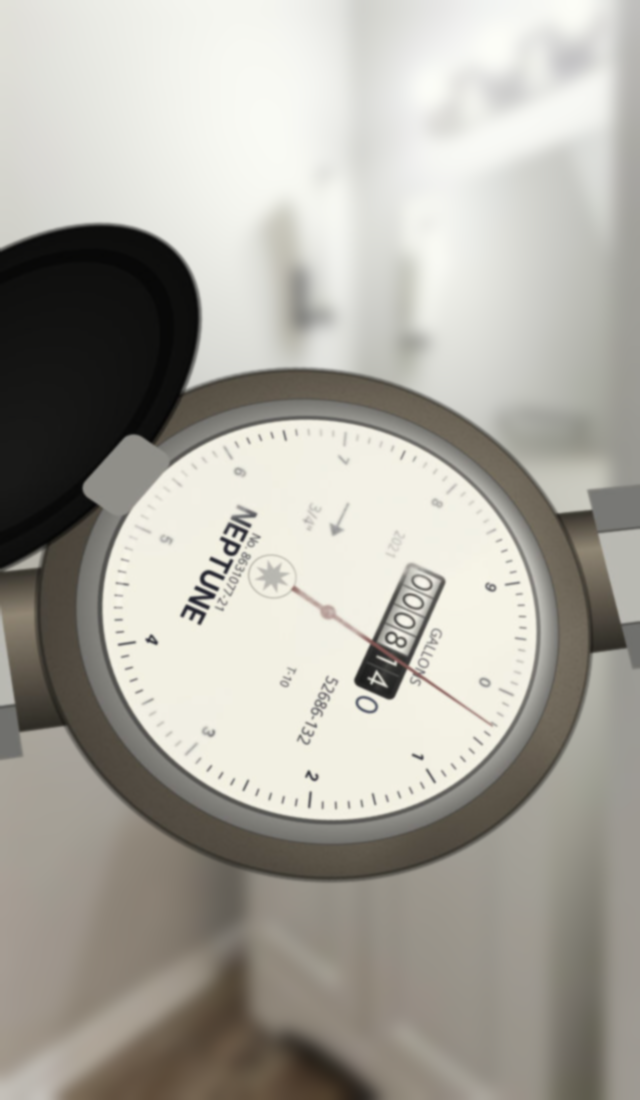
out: 8140.3 gal
